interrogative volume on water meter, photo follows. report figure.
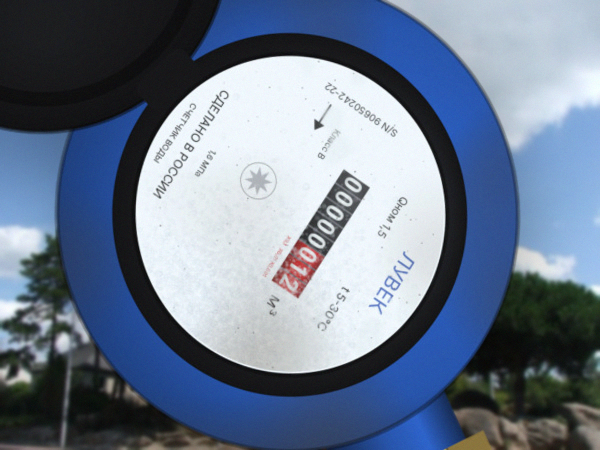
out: 0.012 m³
